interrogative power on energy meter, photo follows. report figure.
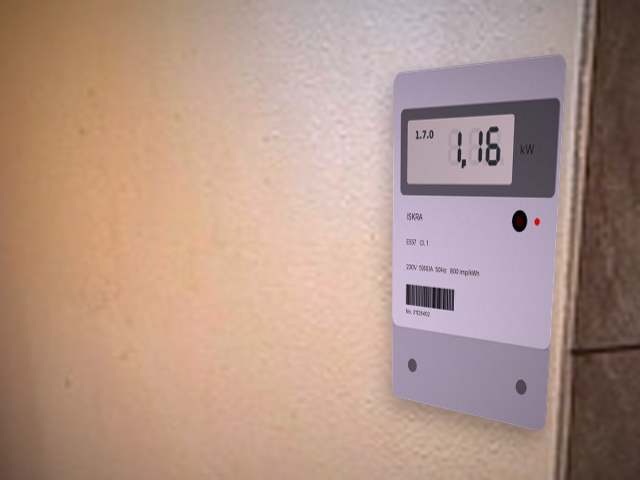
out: 1.16 kW
